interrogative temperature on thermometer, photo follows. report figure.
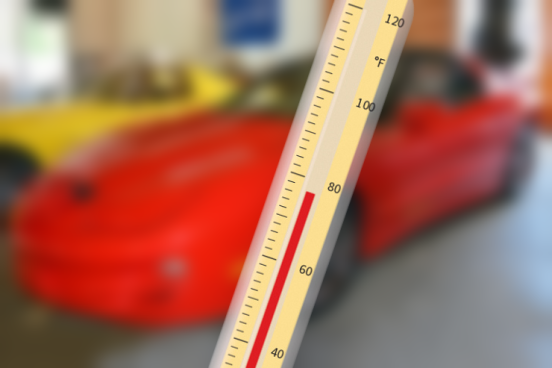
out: 77 °F
